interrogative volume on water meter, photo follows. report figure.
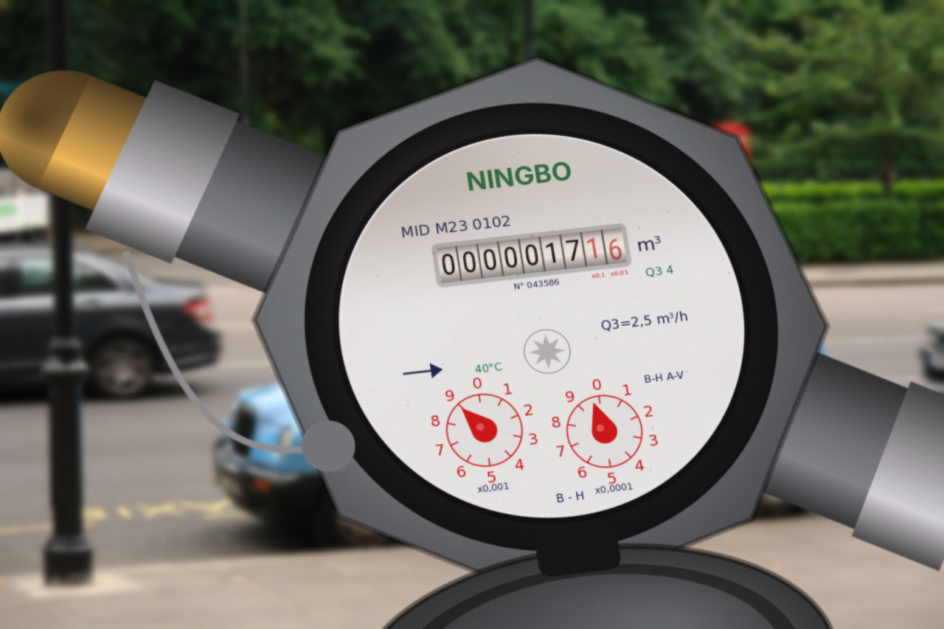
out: 17.1589 m³
